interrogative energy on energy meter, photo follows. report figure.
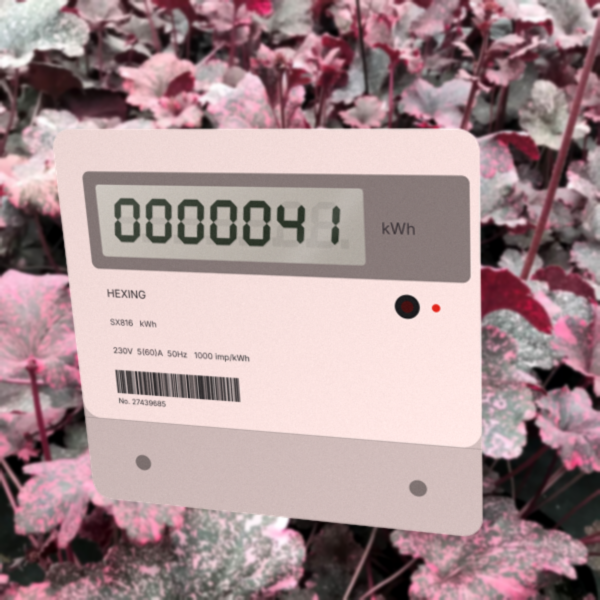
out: 41 kWh
